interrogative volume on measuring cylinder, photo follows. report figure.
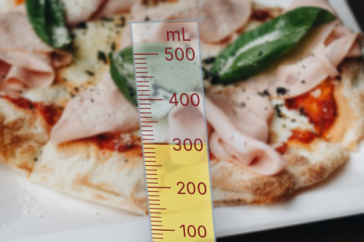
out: 300 mL
